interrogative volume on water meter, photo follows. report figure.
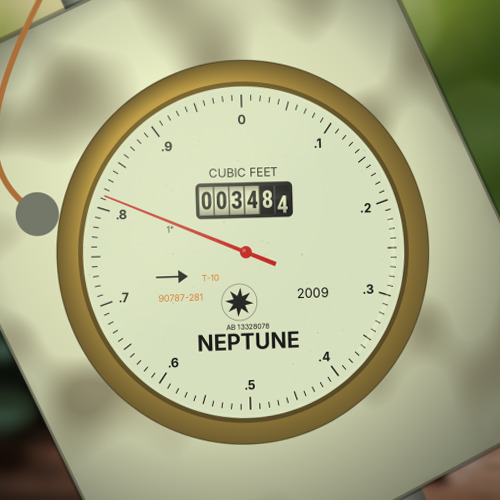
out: 3483.81 ft³
